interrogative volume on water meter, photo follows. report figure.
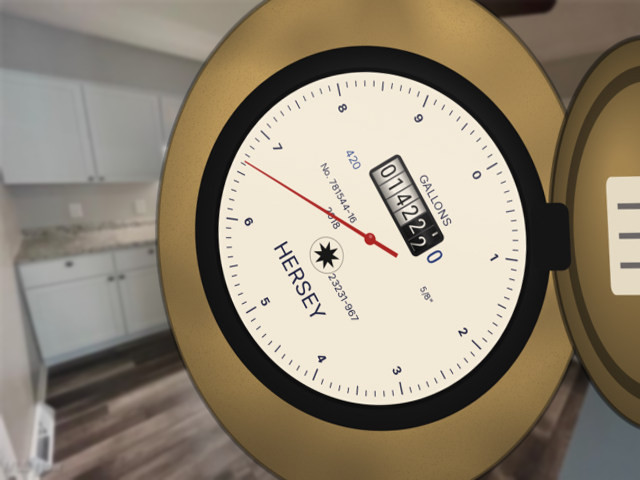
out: 142216.6 gal
